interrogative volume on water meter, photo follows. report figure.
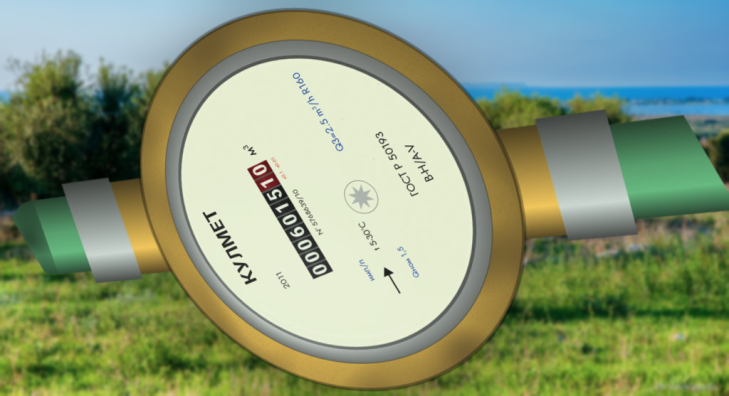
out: 6015.10 m³
